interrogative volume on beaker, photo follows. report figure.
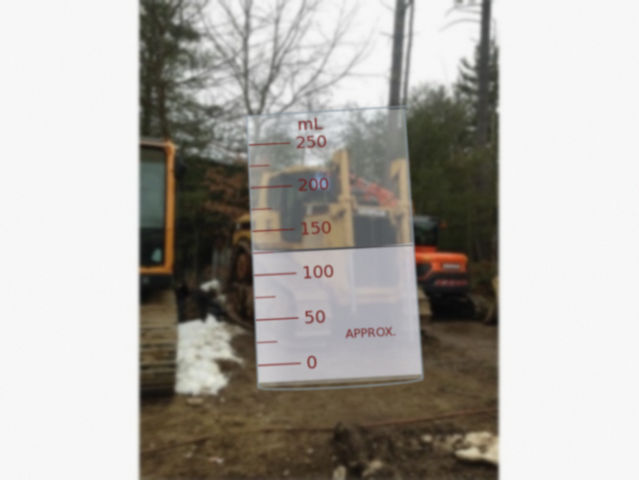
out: 125 mL
